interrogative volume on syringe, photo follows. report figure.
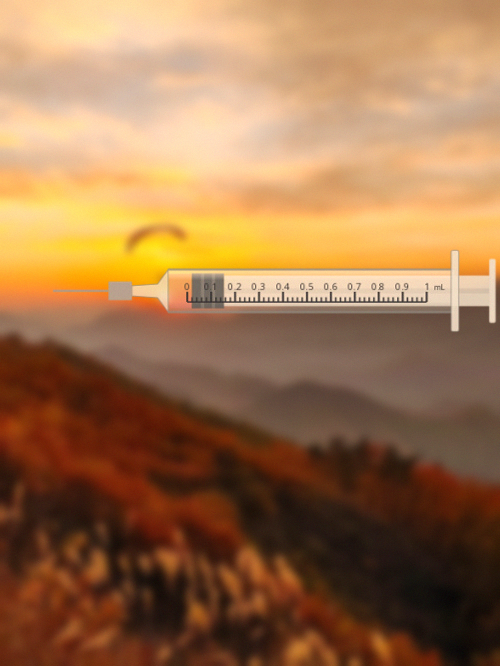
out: 0.02 mL
